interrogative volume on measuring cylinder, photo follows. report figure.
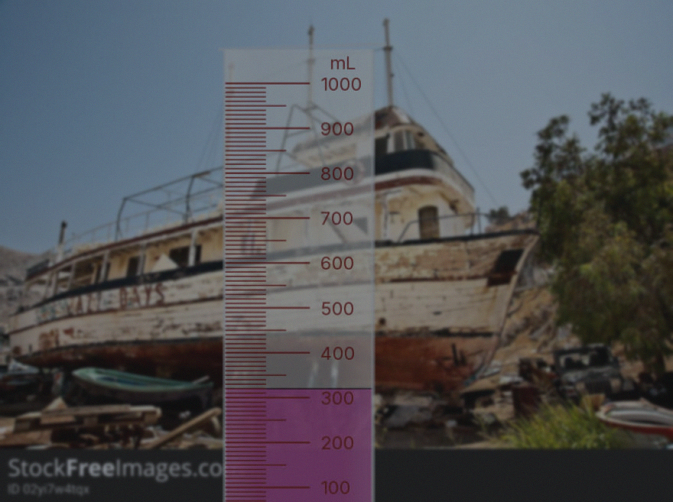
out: 320 mL
